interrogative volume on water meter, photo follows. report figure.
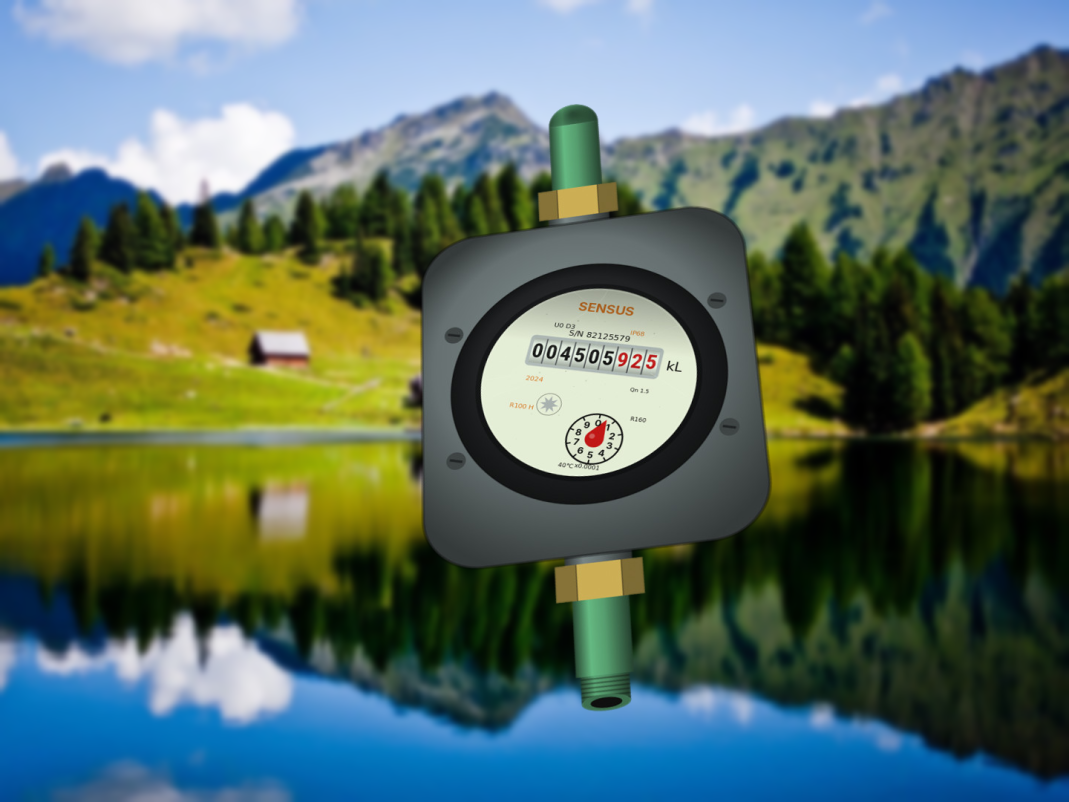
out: 4505.9250 kL
